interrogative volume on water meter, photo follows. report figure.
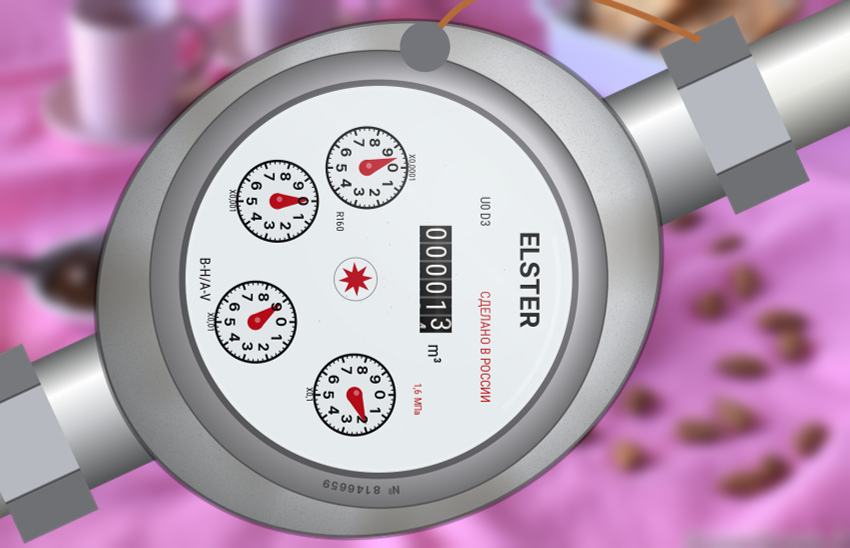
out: 13.1899 m³
